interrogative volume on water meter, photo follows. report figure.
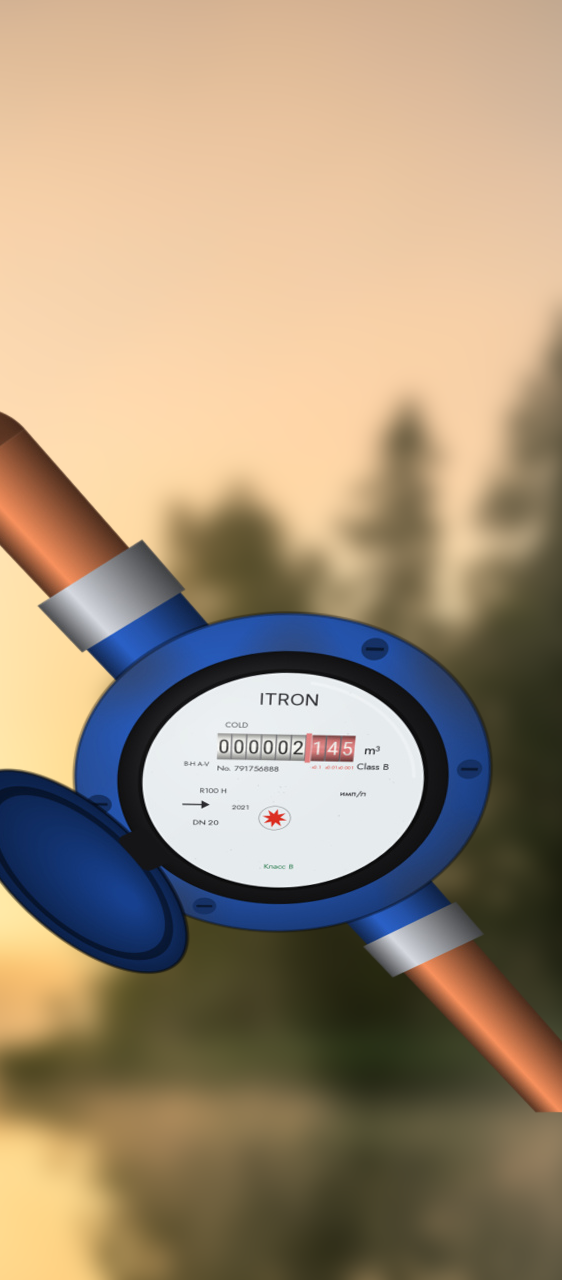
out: 2.145 m³
